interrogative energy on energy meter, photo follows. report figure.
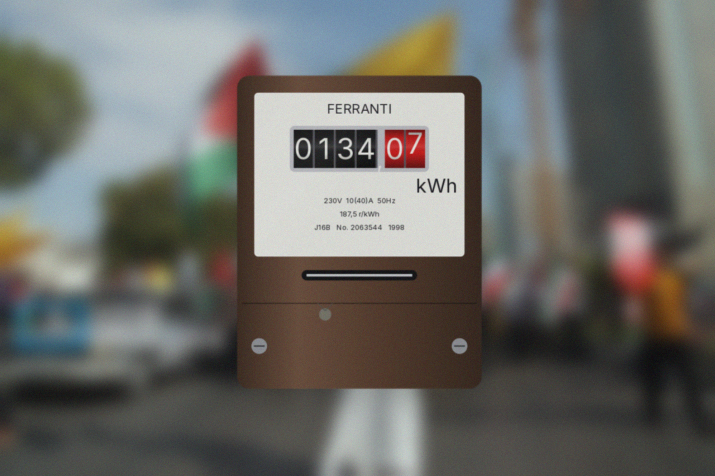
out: 134.07 kWh
